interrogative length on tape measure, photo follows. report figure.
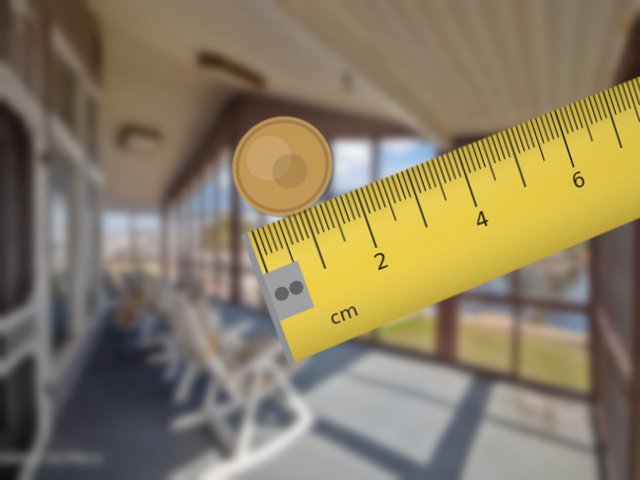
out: 1.8 cm
